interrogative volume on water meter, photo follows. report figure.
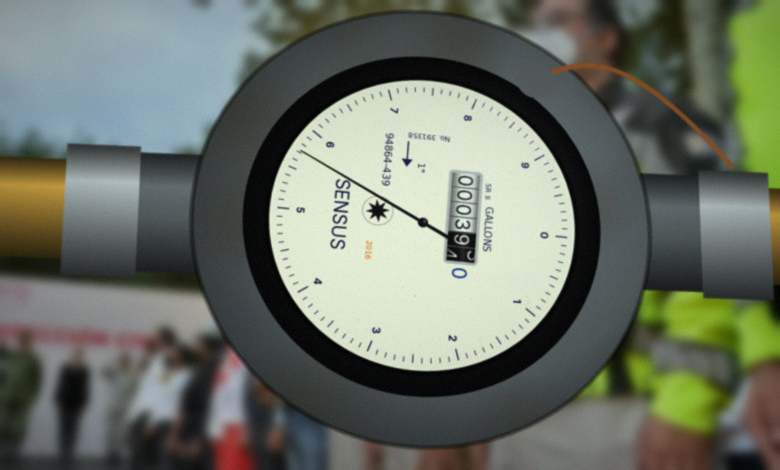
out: 3935.7 gal
